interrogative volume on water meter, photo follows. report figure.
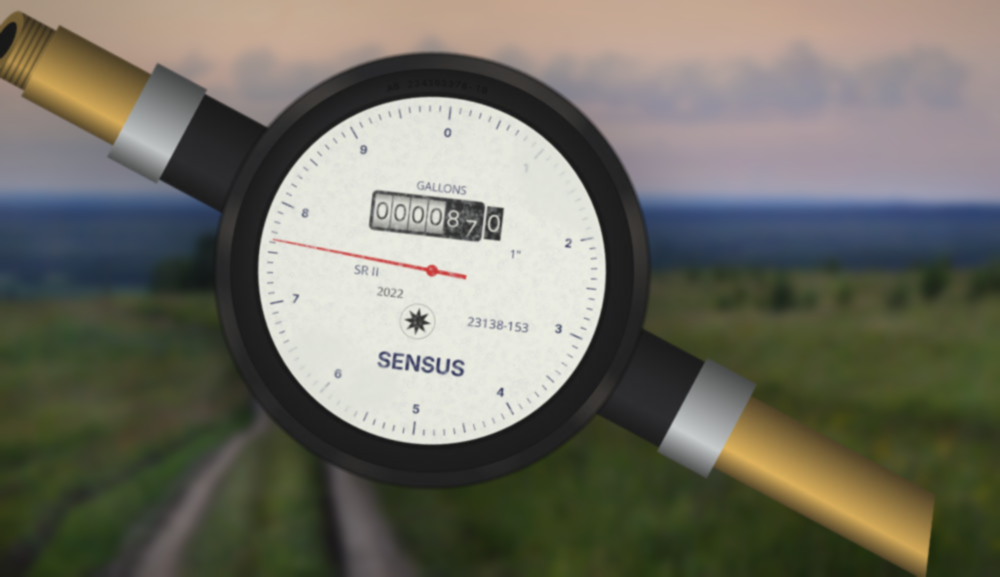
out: 867.6 gal
